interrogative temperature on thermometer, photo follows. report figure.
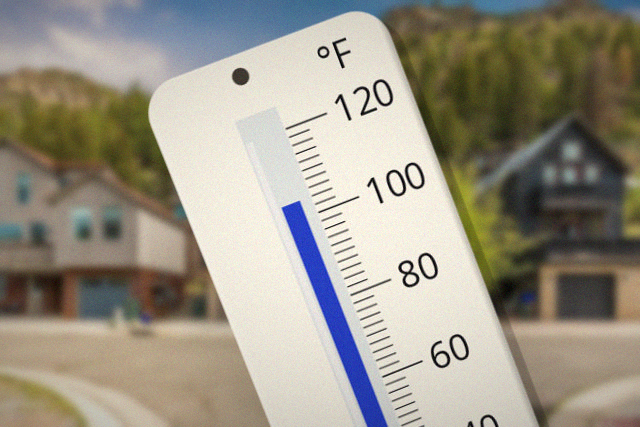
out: 104 °F
